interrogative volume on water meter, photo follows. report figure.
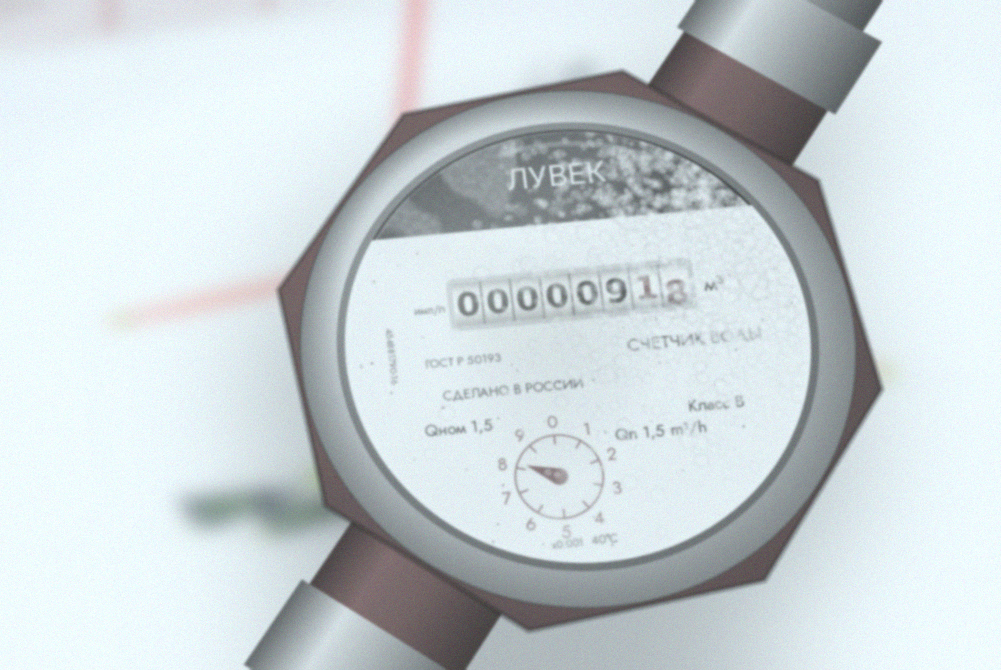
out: 9.178 m³
